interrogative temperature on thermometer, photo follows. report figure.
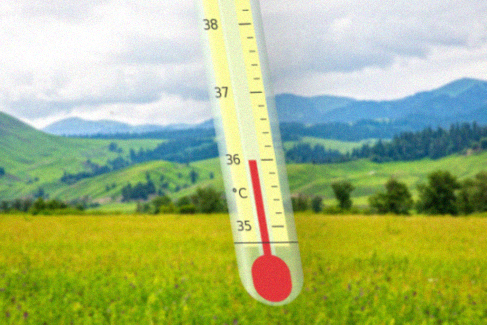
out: 36 °C
